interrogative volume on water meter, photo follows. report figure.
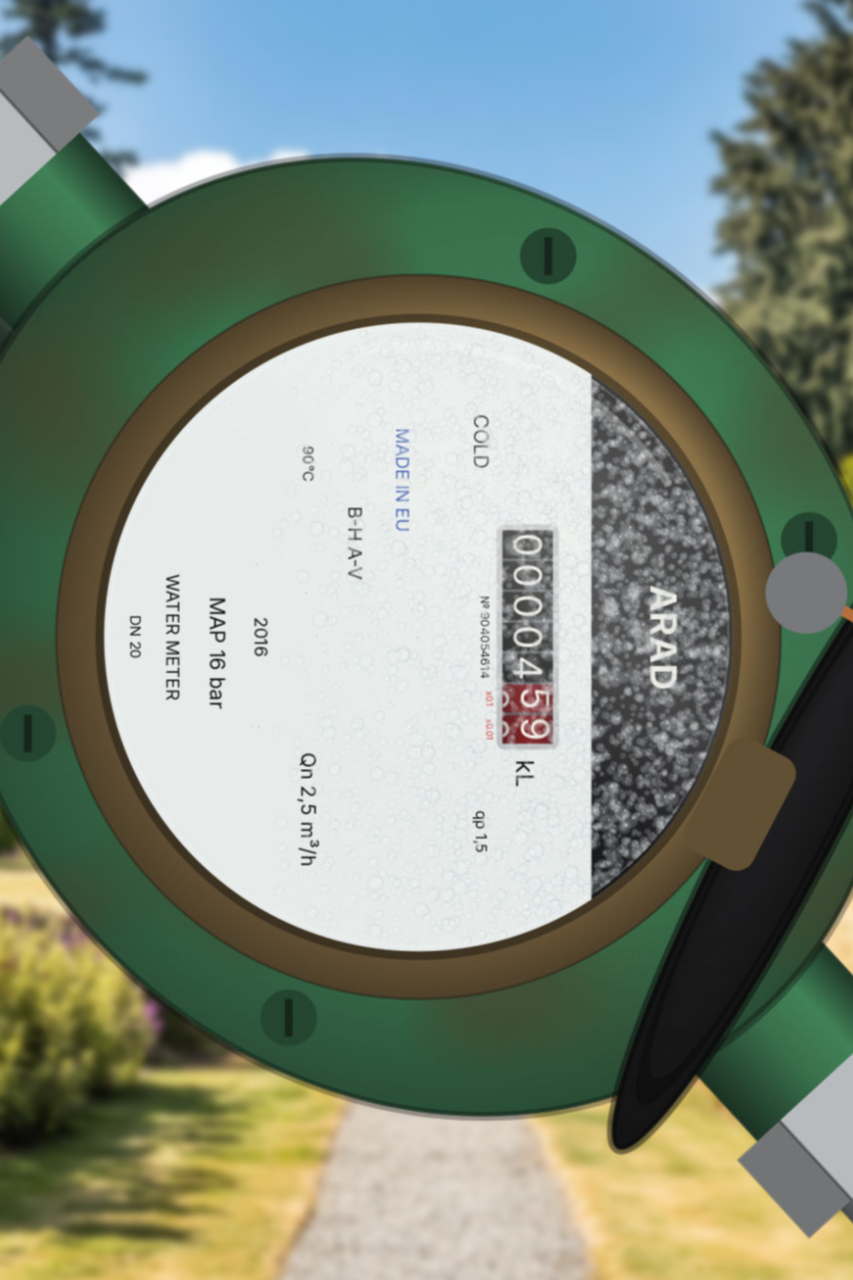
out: 4.59 kL
